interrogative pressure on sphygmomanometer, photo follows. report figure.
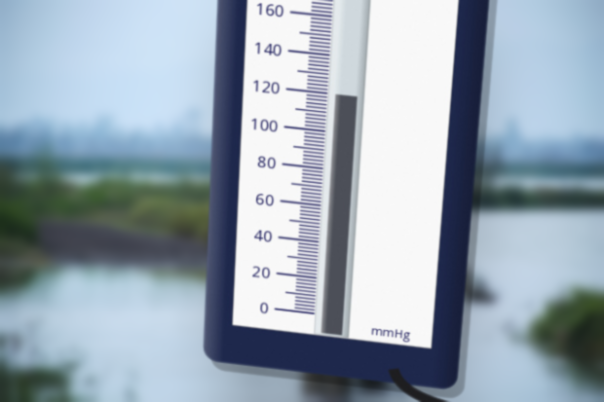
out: 120 mmHg
